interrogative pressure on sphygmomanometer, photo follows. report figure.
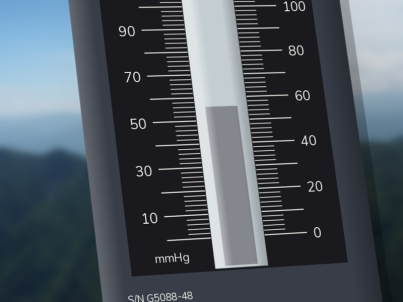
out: 56 mmHg
